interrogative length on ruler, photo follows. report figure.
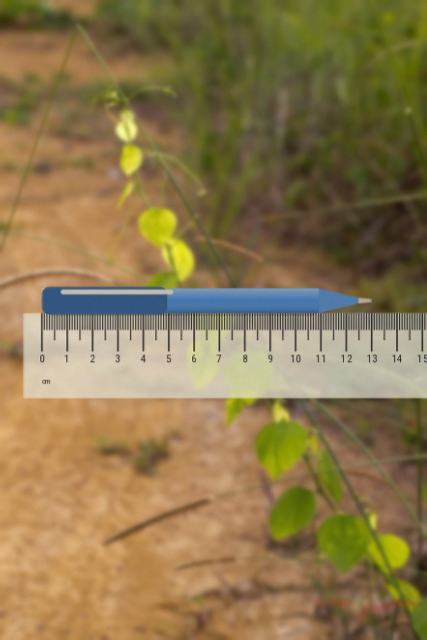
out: 13 cm
